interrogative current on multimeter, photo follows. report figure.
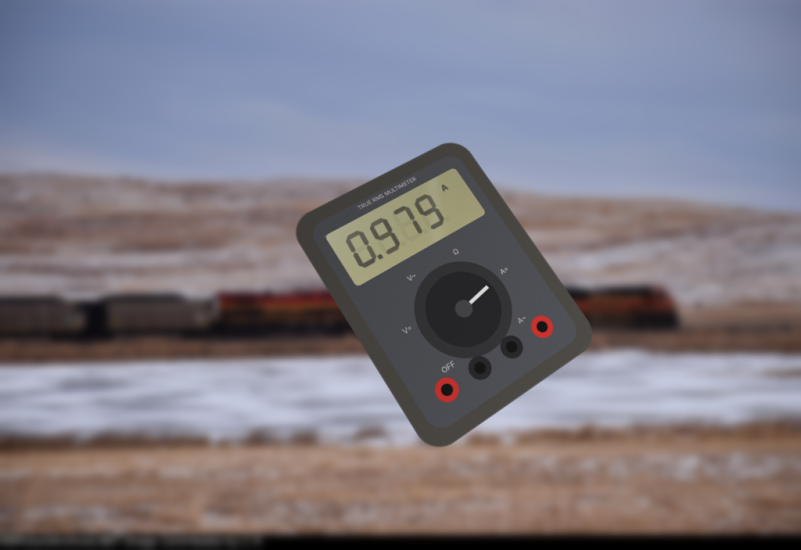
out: 0.979 A
